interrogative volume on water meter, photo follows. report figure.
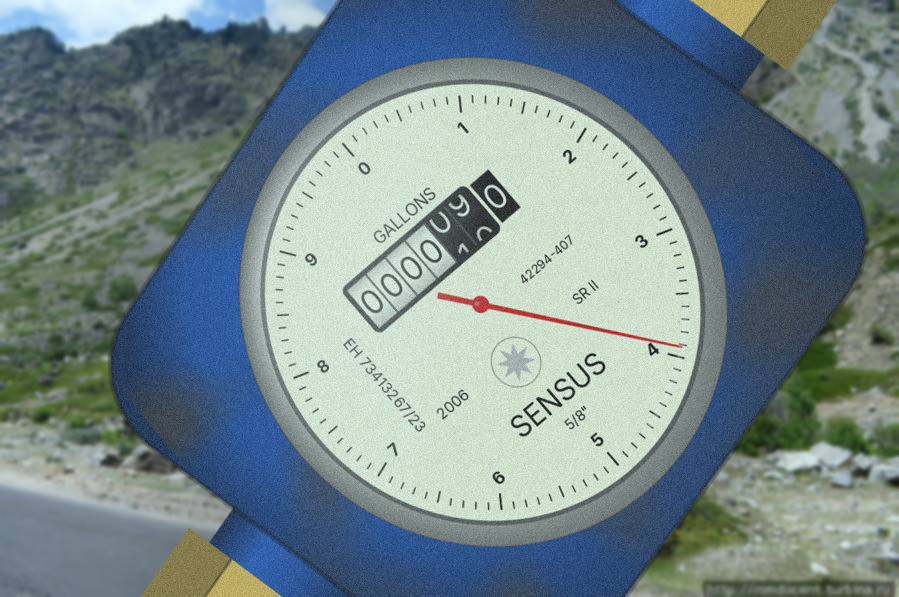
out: 93.9 gal
